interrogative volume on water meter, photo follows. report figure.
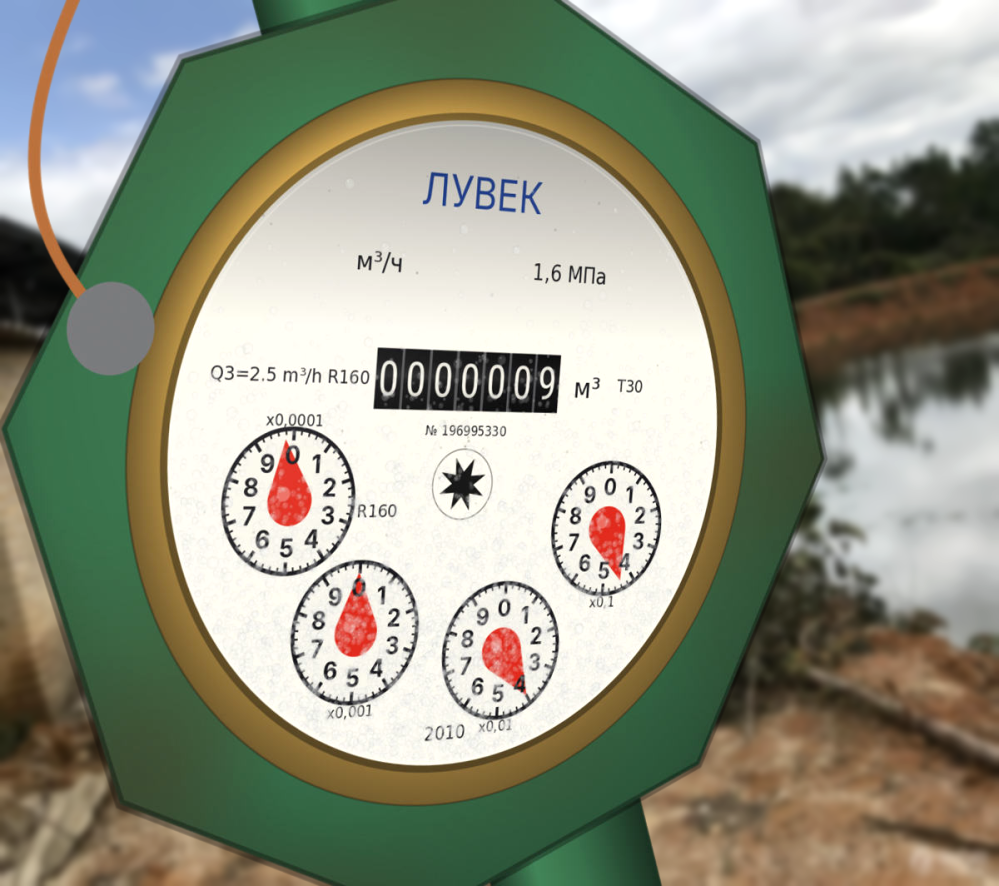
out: 9.4399 m³
